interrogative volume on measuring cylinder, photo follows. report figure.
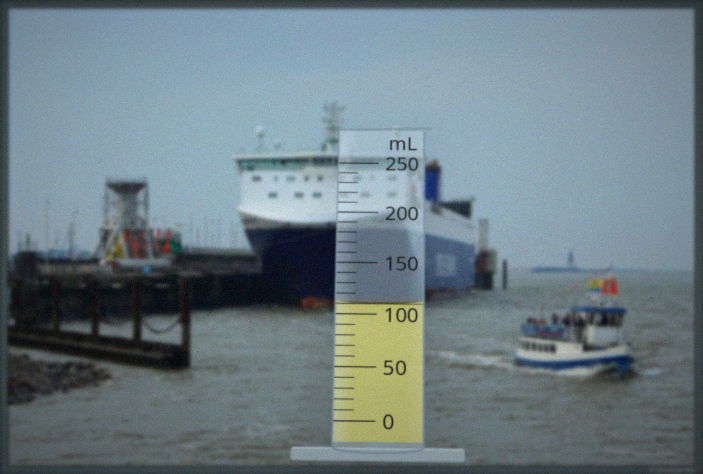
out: 110 mL
